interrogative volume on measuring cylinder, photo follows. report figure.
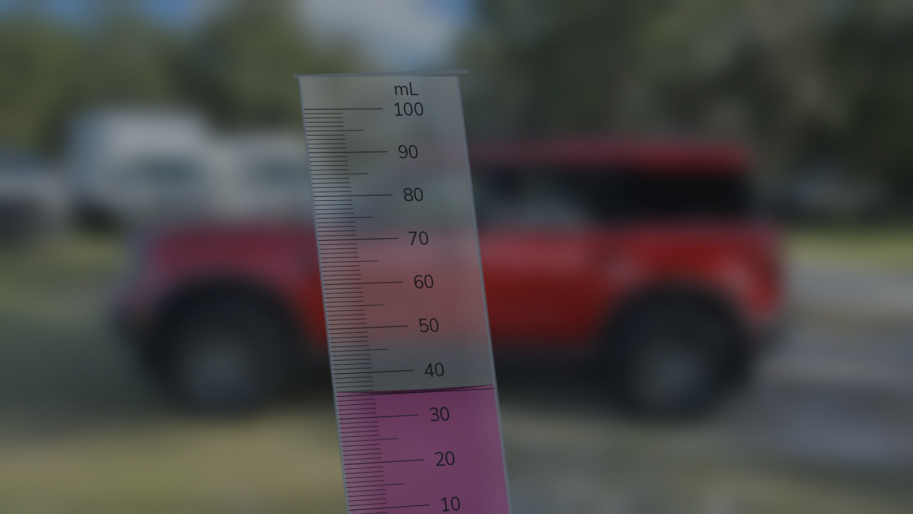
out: 35 mL
